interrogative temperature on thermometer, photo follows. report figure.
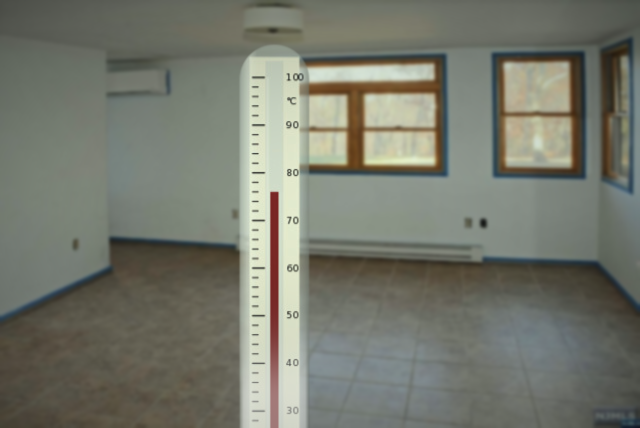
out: 76 °C
